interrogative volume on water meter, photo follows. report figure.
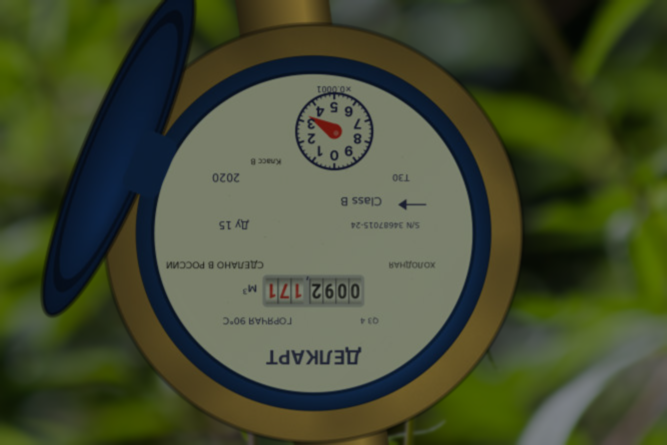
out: 92.1713 m³
